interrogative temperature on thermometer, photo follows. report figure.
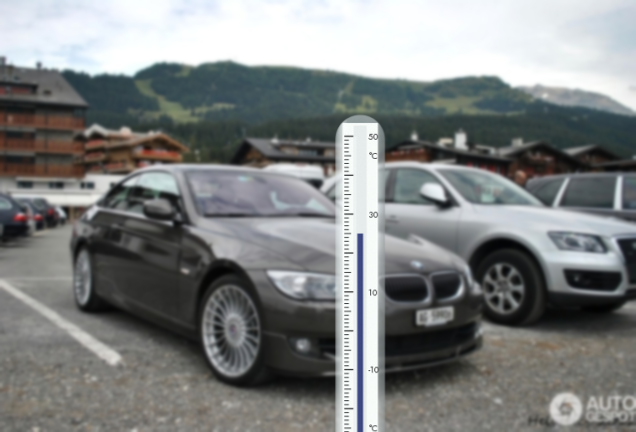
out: 25 °C
